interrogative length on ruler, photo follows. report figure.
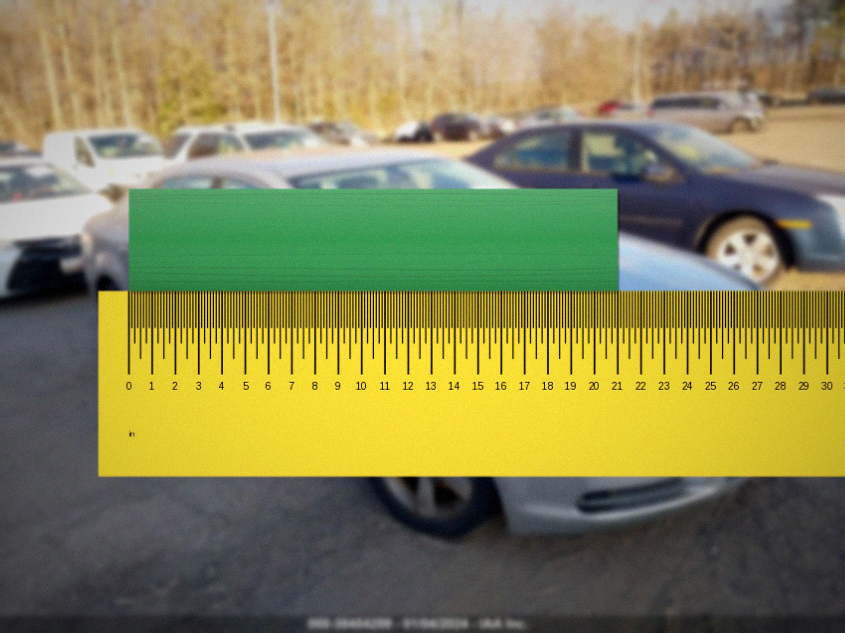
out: 21 in
